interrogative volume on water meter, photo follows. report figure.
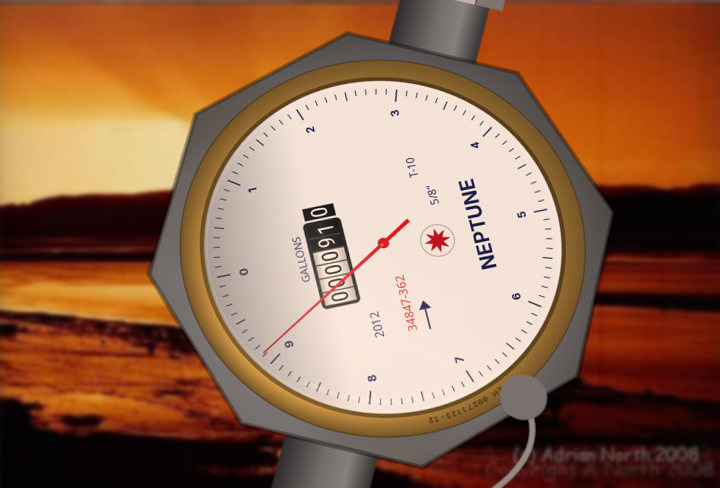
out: 909.1 gal
